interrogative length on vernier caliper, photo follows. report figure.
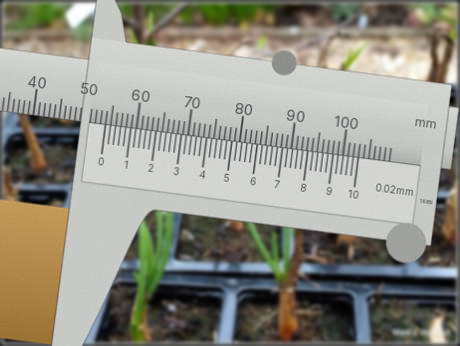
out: 54.0 mm
